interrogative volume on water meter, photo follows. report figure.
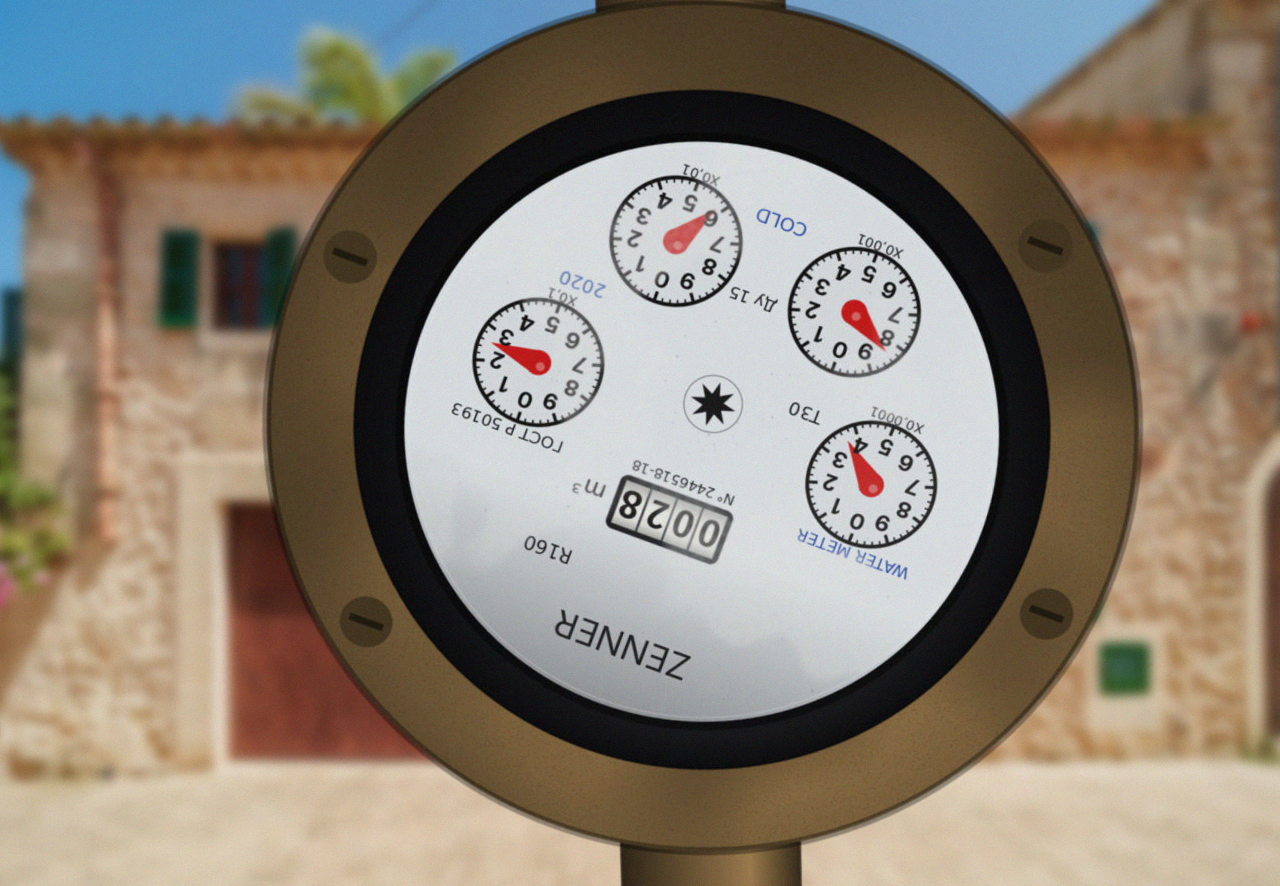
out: 28.2583 m³
